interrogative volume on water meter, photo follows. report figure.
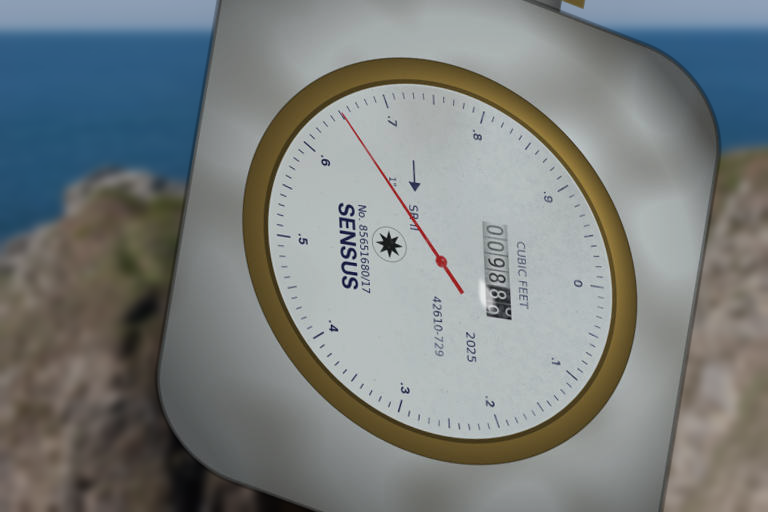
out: 9888.65 ft³
